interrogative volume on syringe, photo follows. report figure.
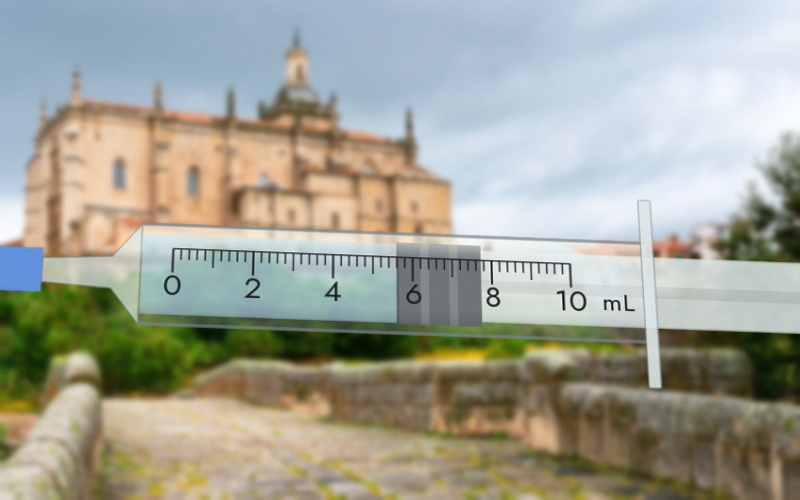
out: 5.6 mL
